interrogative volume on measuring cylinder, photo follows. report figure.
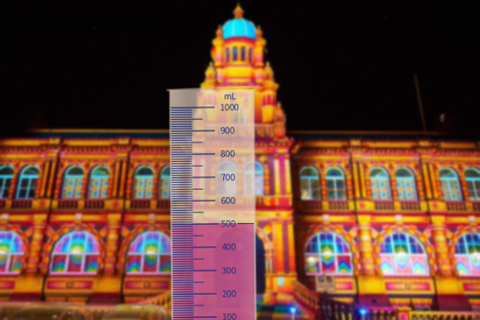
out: 500 mL
